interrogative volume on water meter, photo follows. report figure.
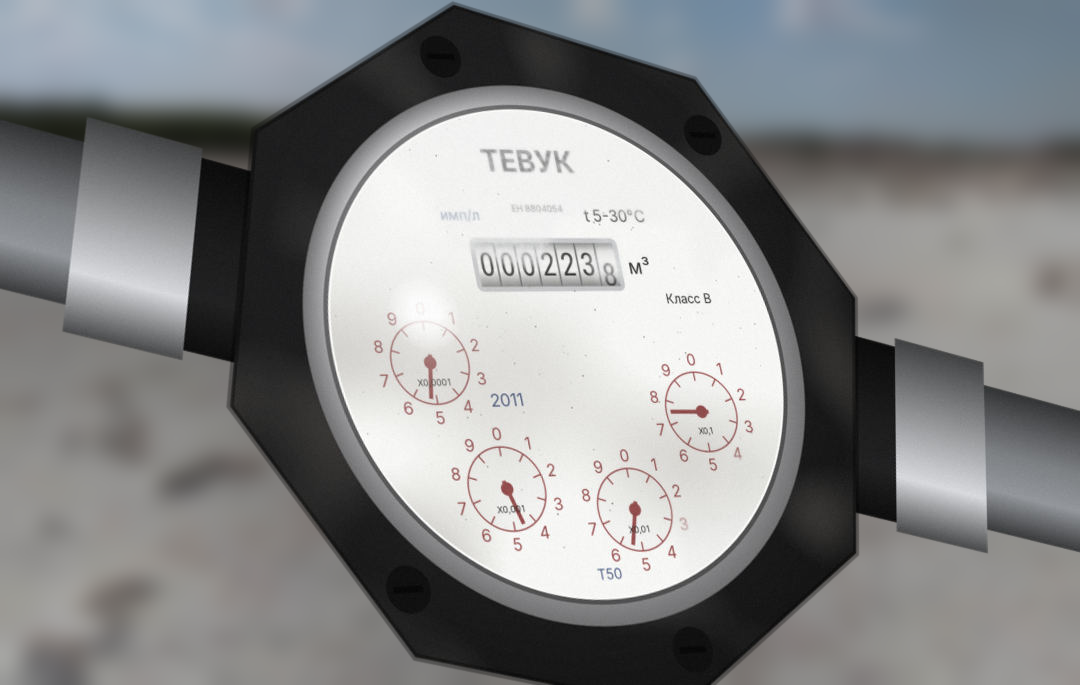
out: 2237.7545 m³
